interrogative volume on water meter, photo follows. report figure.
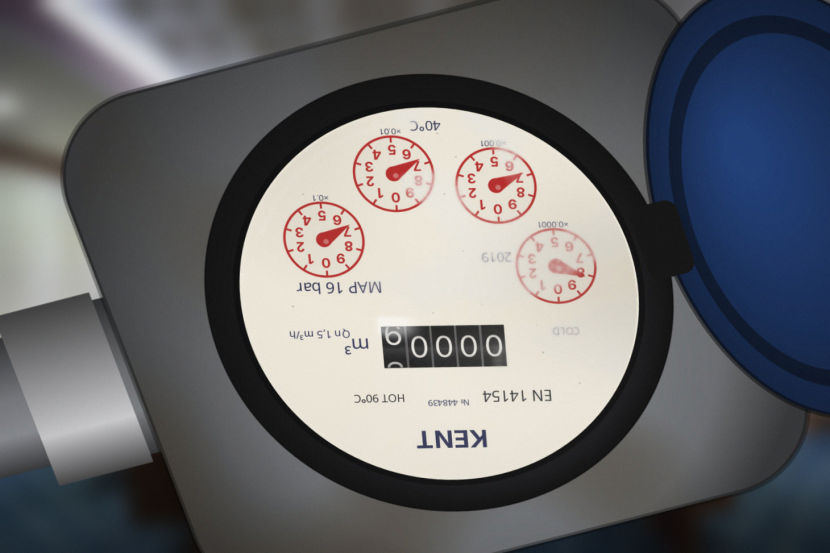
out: 8.6668 m³
